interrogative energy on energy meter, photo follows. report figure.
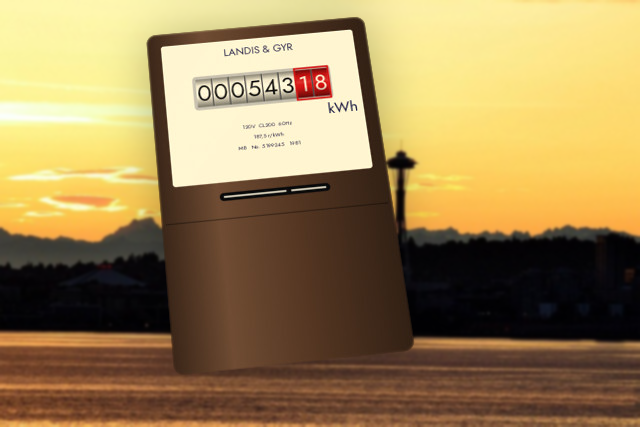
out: 543.18 kWh
